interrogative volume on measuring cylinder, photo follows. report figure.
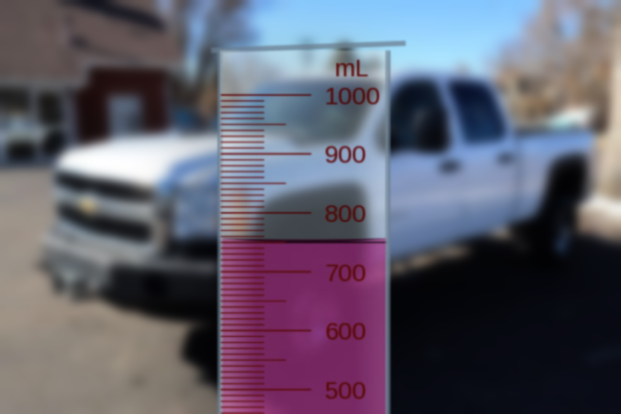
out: 750 mL
